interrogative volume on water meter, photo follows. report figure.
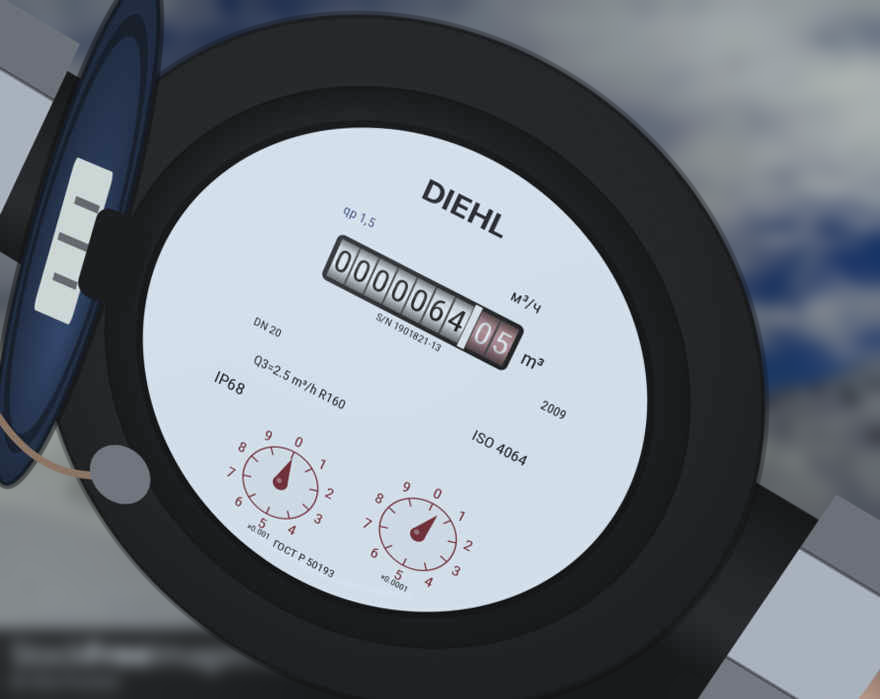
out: 64.0500 m³
